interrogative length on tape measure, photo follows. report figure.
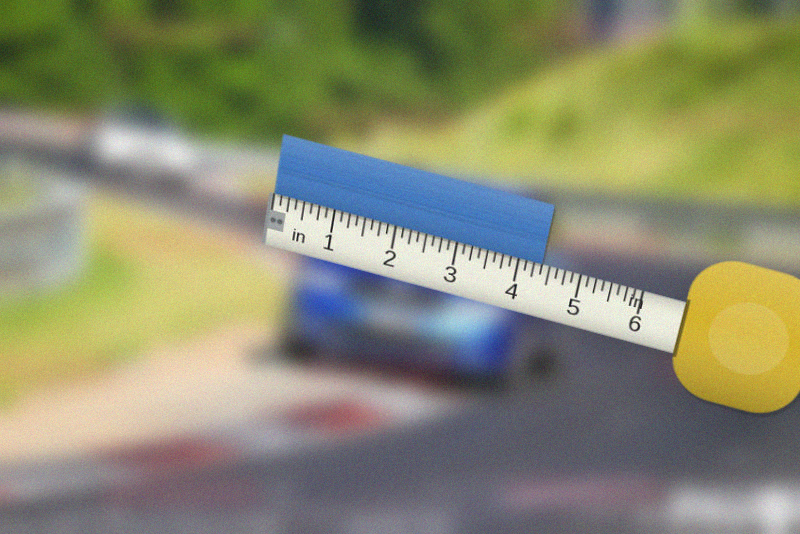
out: 4.375 in
